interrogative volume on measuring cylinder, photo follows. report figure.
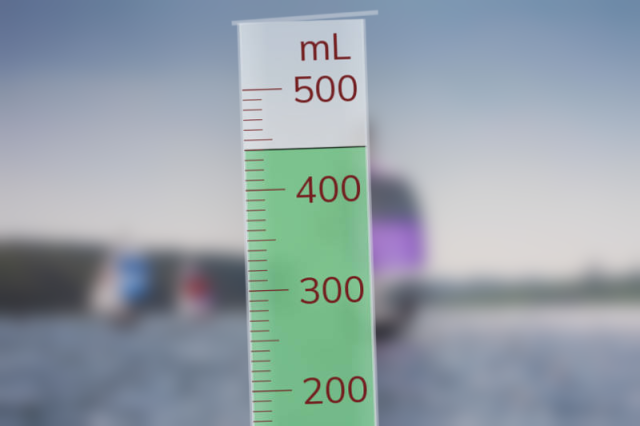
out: 440 mL
